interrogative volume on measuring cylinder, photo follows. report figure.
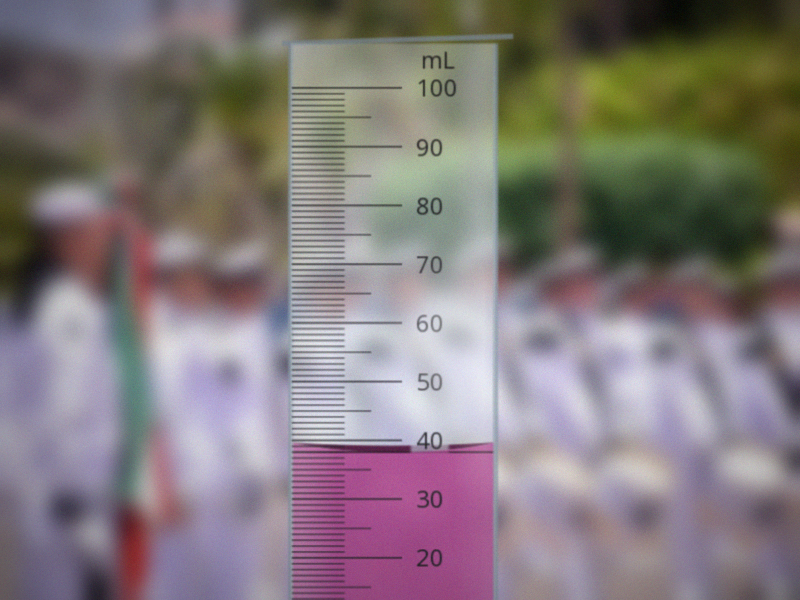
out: 38 mL
